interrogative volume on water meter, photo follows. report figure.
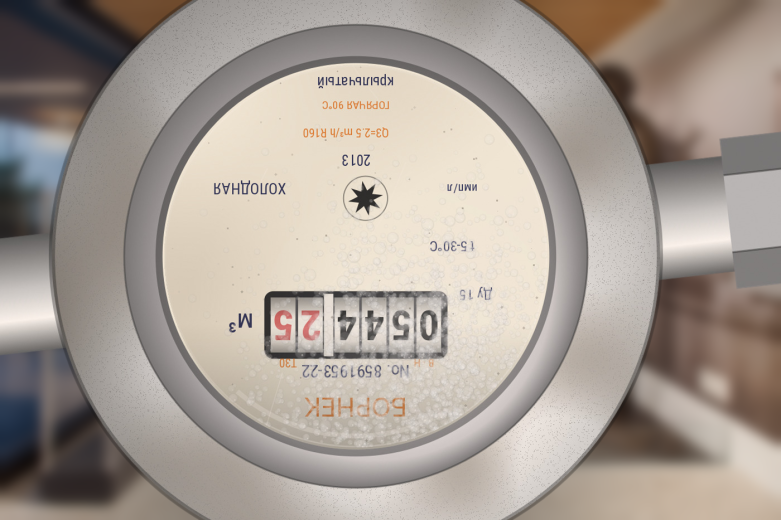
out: 544.25 m³
